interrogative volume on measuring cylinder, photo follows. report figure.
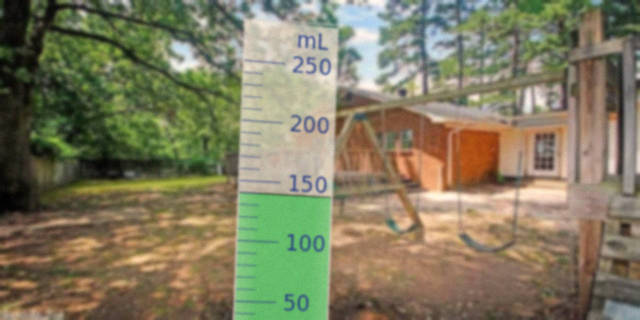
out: 140 mL
